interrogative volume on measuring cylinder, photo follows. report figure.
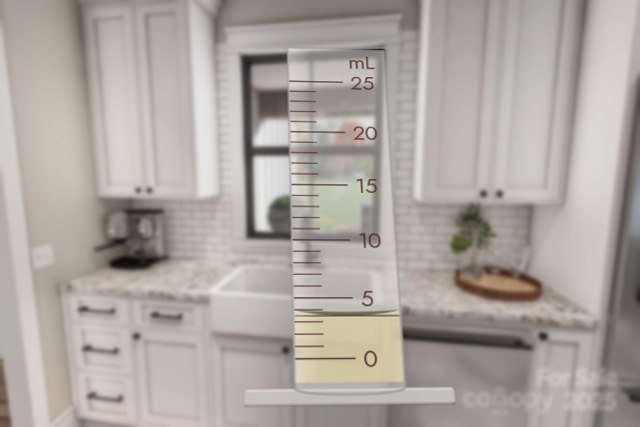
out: 3.5 mL
